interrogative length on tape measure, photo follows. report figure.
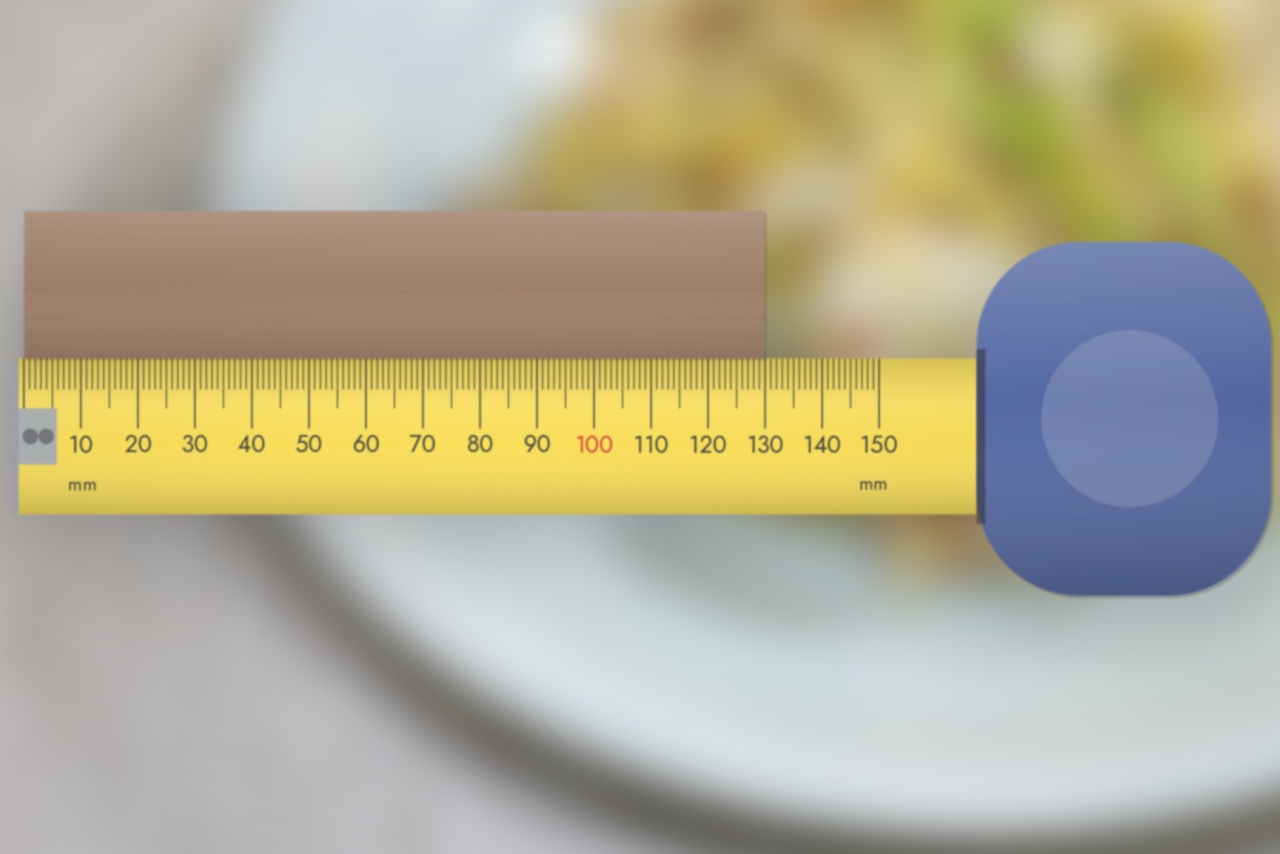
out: 130 mm
